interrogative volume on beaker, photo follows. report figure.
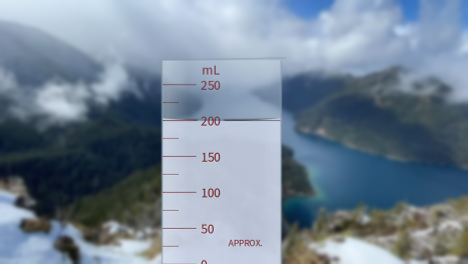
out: 200 mL
